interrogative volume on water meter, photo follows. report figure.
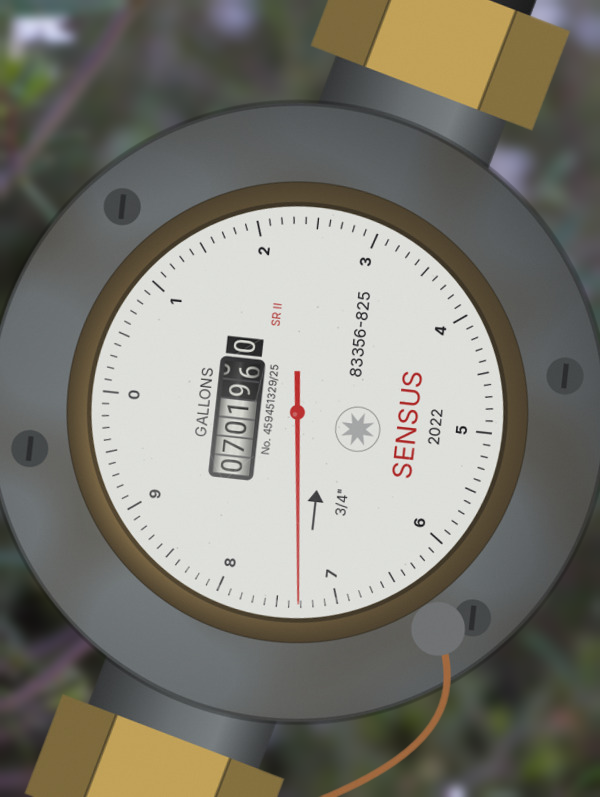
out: 701957.3 gal
